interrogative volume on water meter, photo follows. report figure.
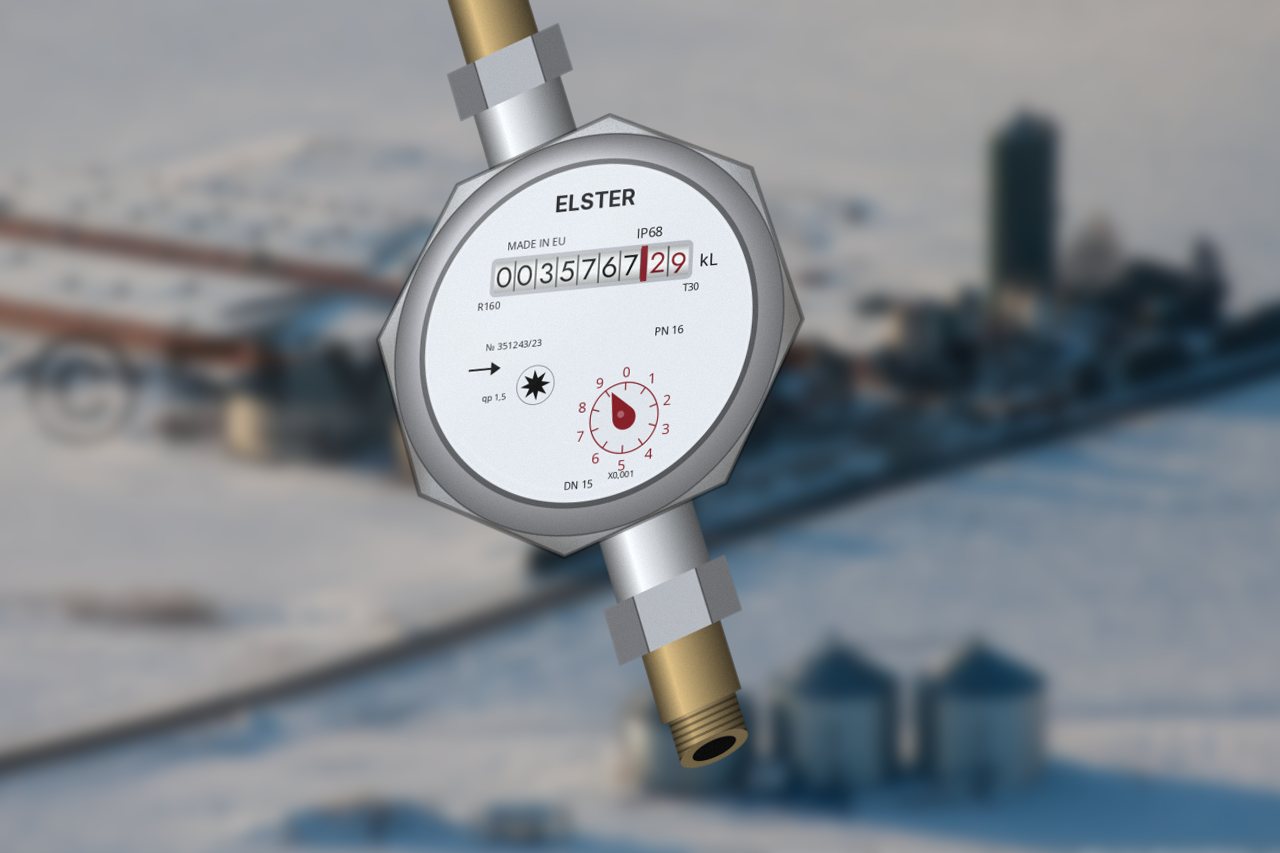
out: 35767.289 kL
